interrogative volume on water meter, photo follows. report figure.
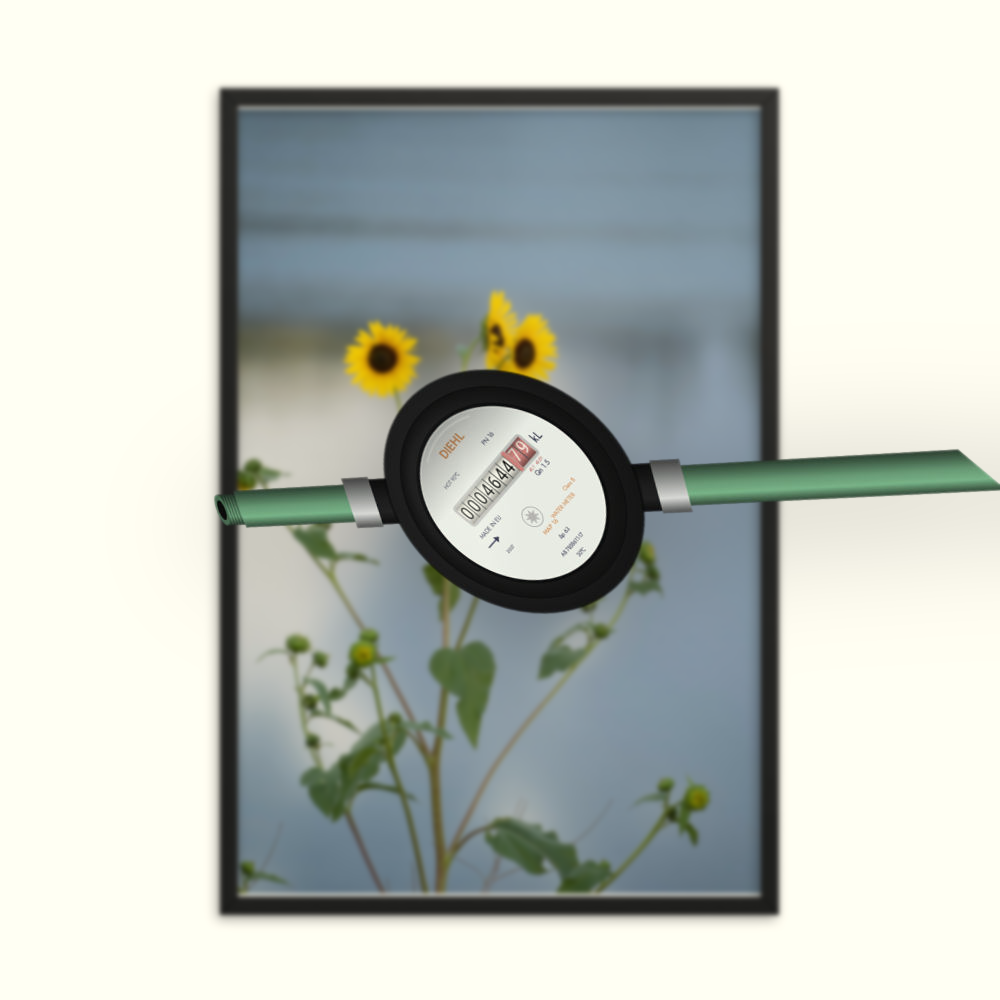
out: 4644.79 kL
